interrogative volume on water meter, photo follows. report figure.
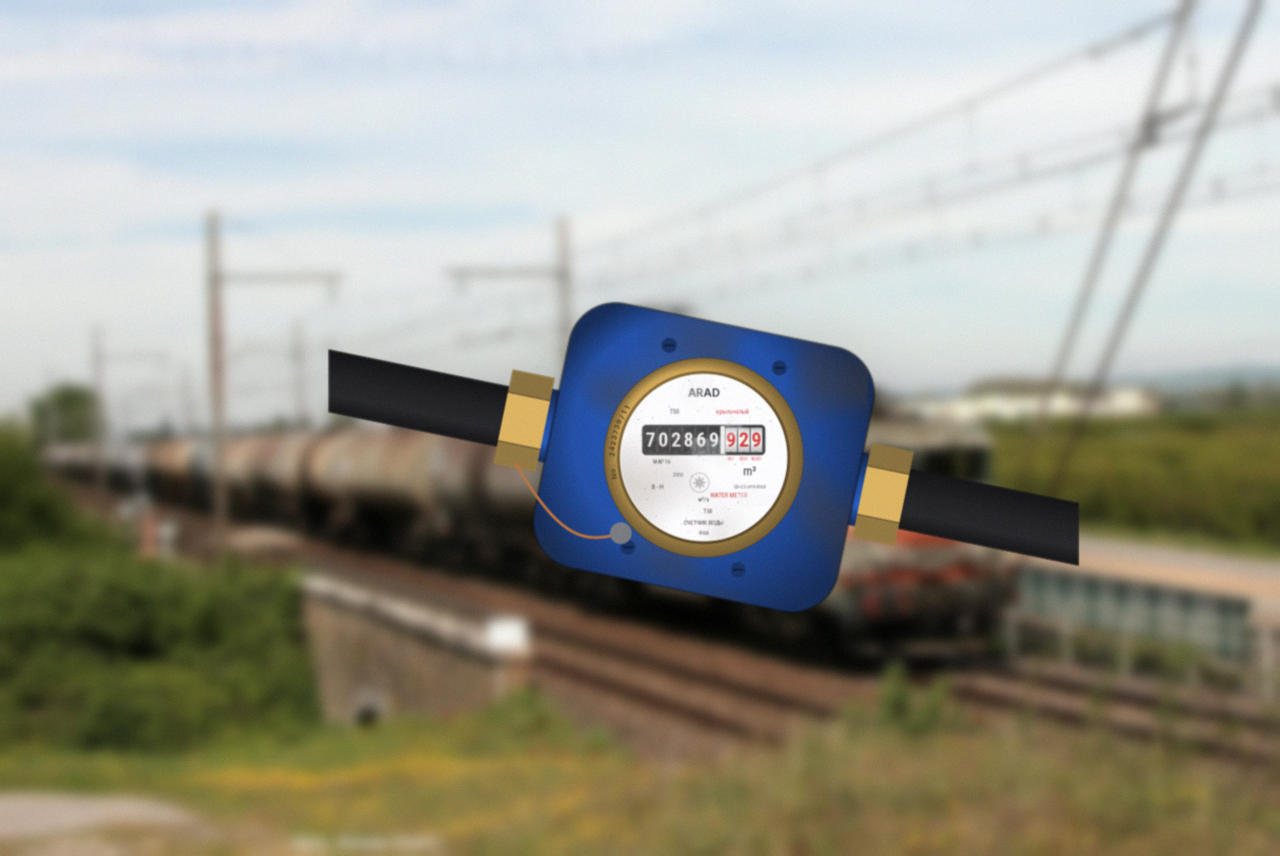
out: 702869.929 m³
